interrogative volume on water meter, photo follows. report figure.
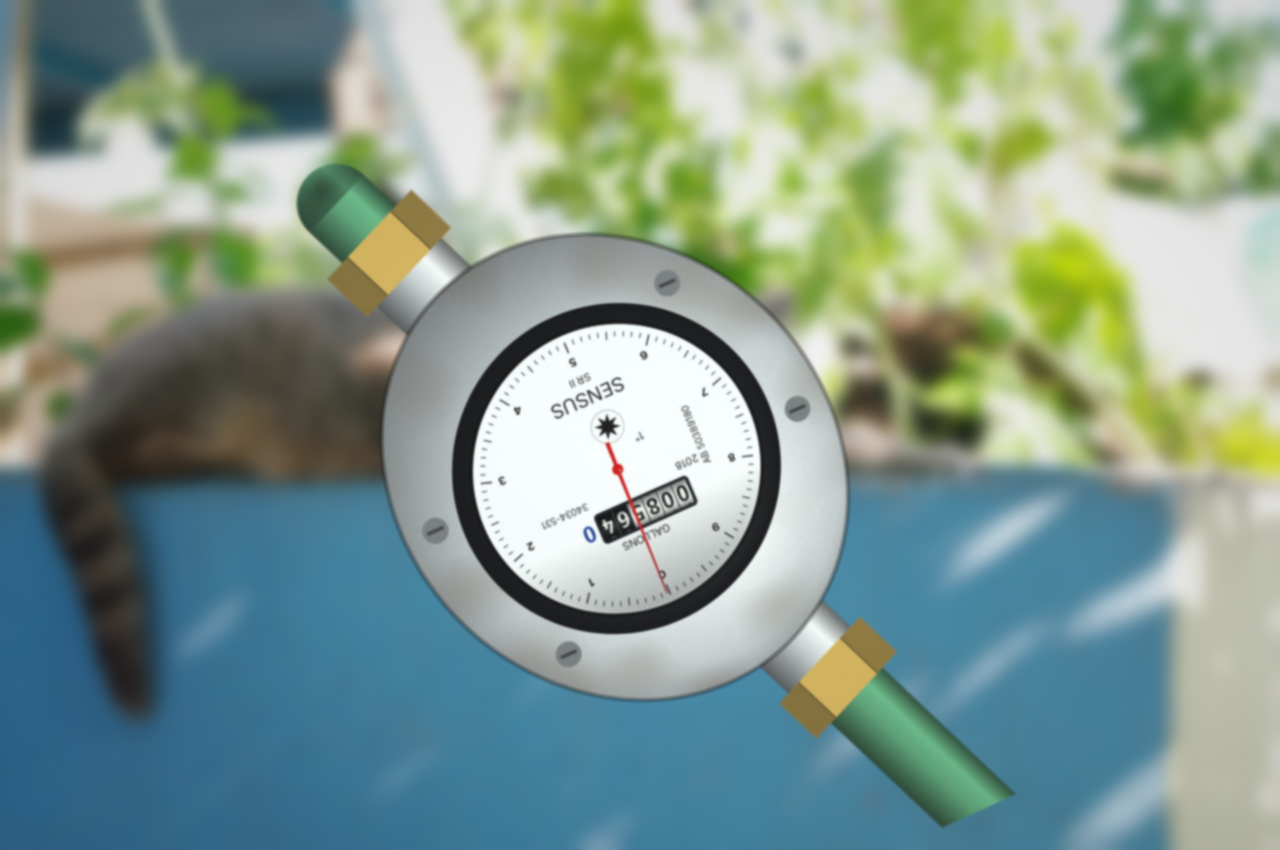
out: 85640.0 gal
